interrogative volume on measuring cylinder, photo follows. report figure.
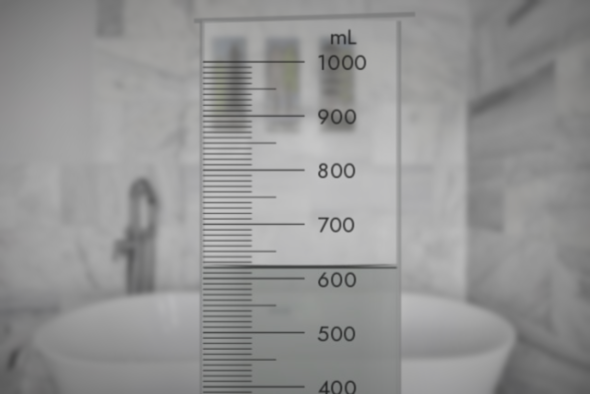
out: 620 mL
